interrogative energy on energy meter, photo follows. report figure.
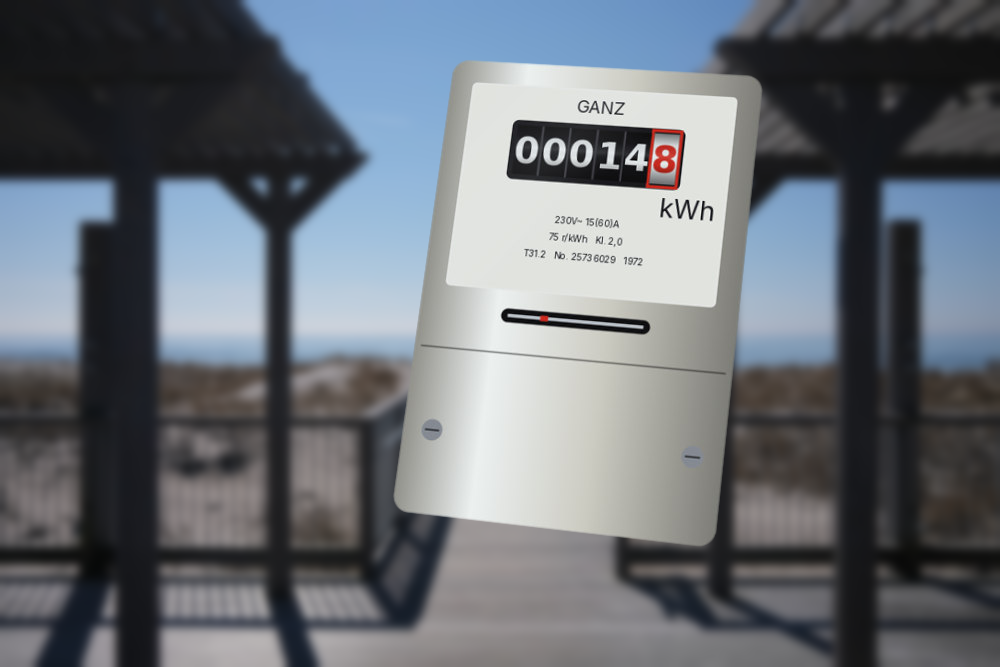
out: 14.8 kWh
